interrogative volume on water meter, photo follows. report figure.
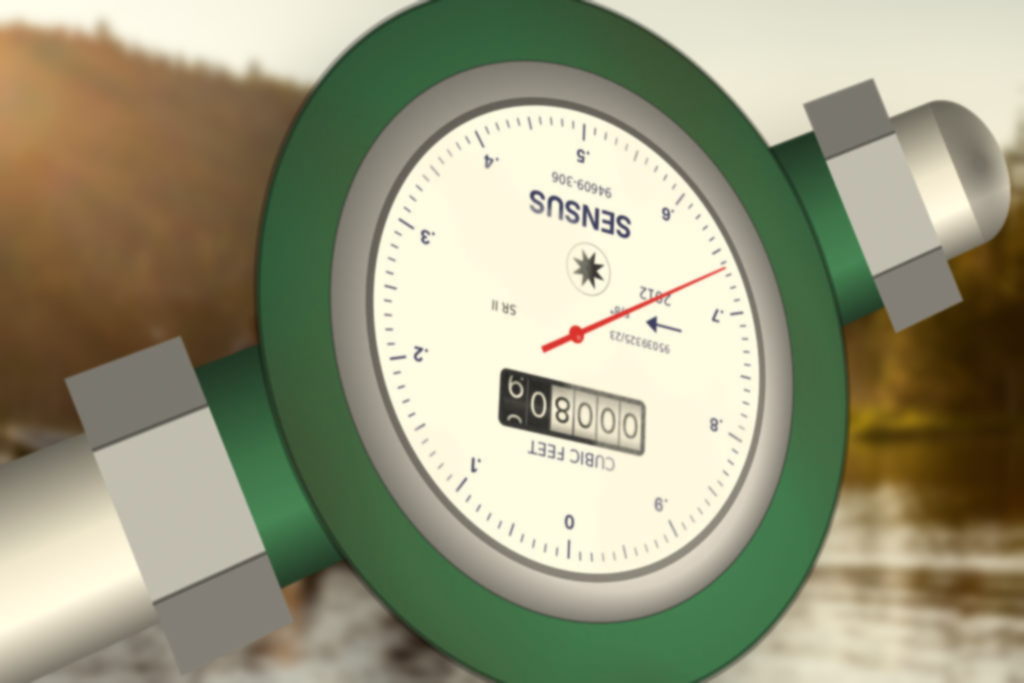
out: 808.66 ft³
